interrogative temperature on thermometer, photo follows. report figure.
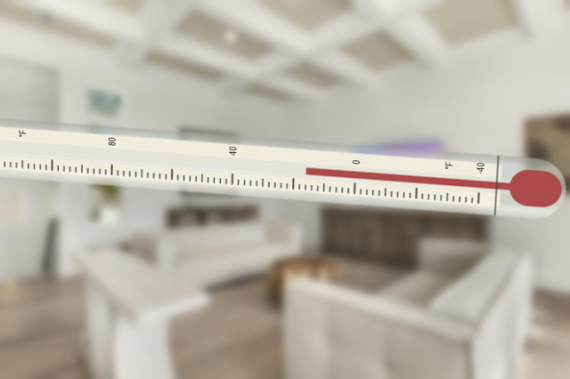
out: 16 °F
